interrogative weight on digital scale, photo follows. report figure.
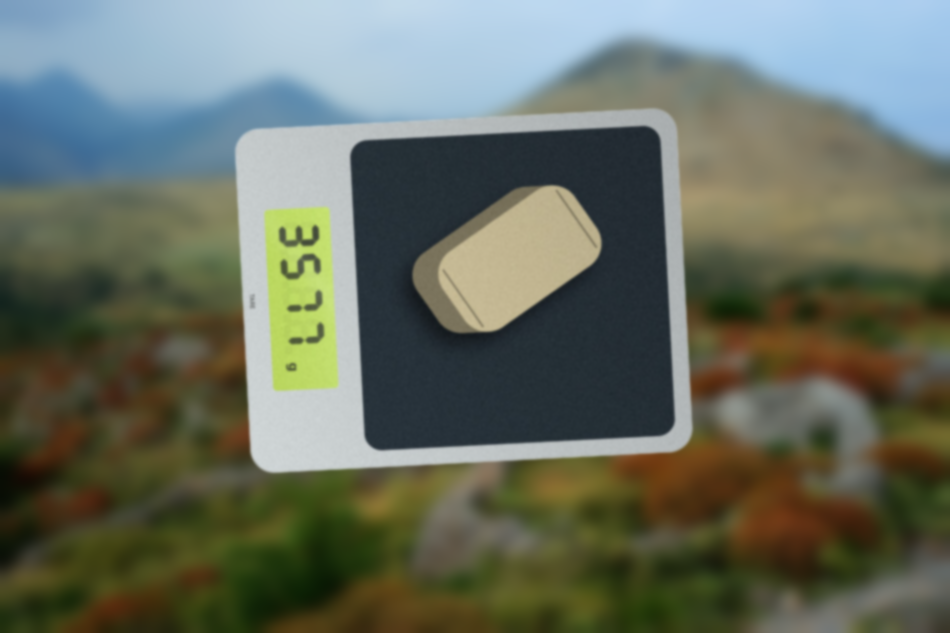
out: 3577 g
